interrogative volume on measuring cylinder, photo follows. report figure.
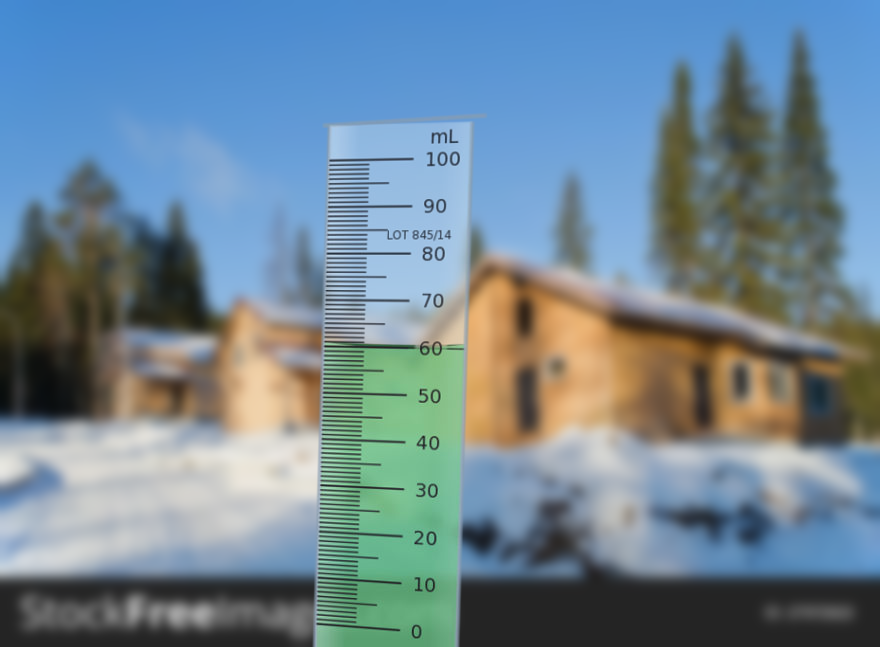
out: 60 mL
